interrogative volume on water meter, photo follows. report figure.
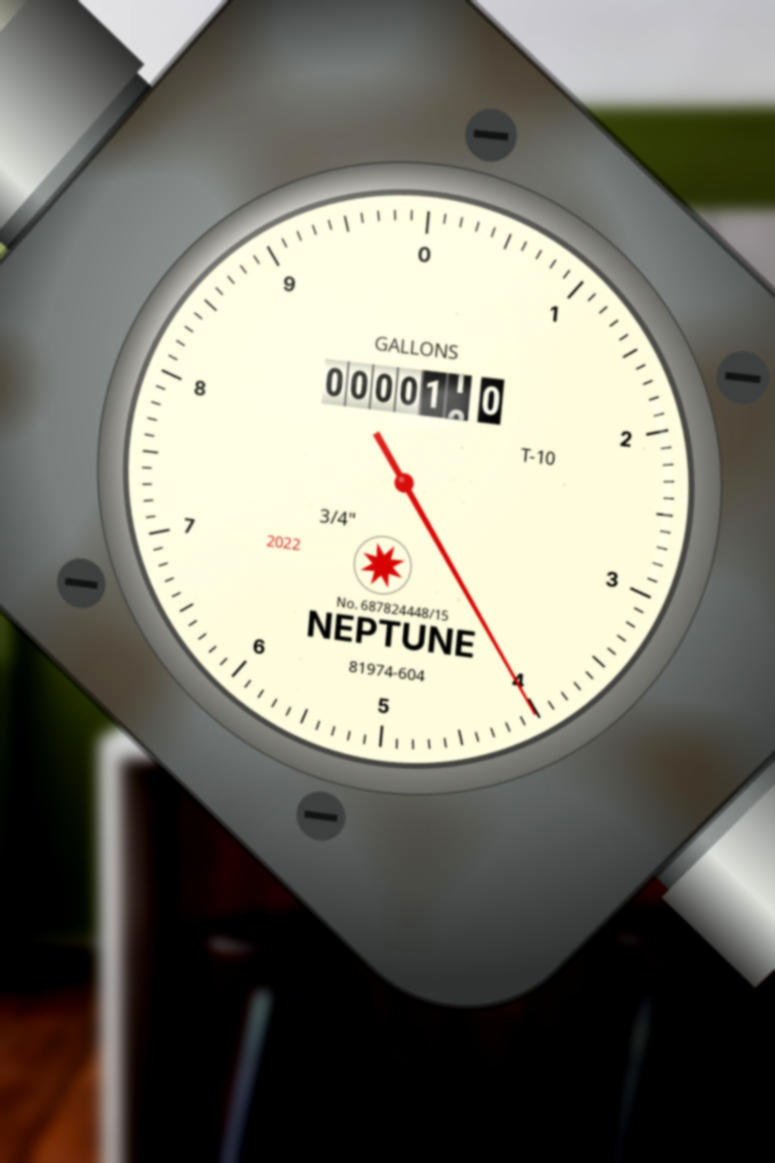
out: 114.0 gal
